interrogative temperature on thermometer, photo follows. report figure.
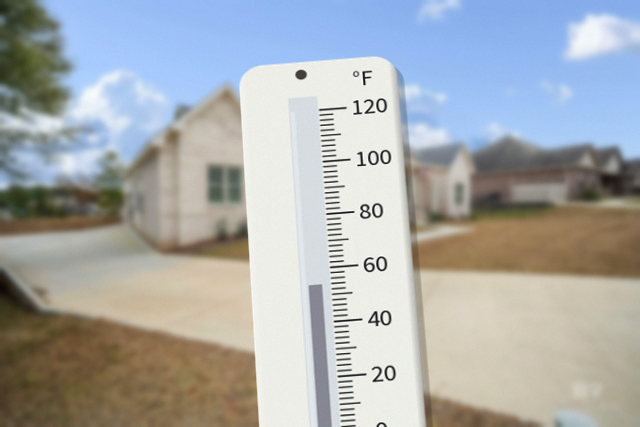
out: 54 °F
